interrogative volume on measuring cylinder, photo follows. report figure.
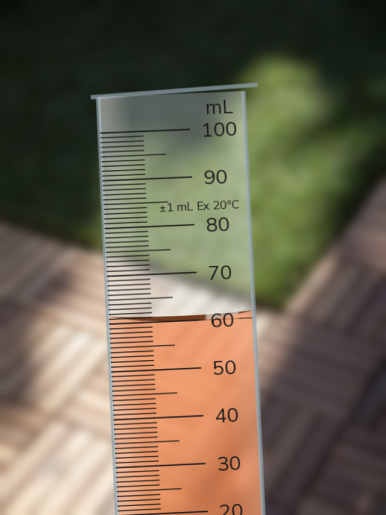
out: 60 mL
